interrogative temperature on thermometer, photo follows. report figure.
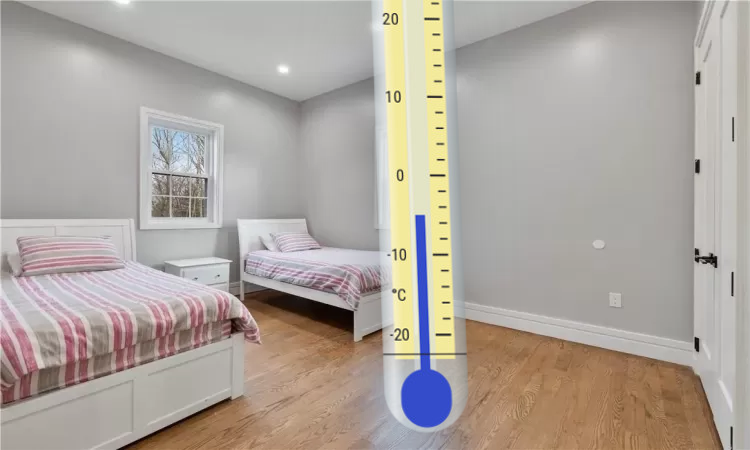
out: -5 °C
